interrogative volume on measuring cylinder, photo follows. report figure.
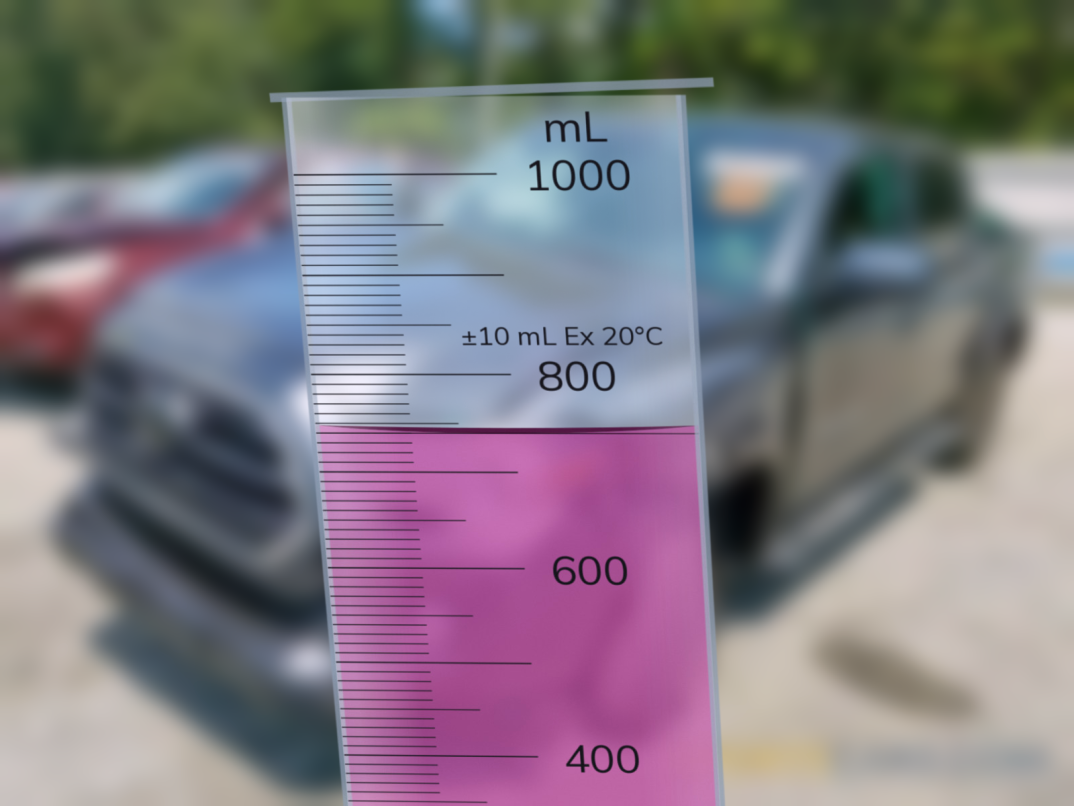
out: 740 mL
